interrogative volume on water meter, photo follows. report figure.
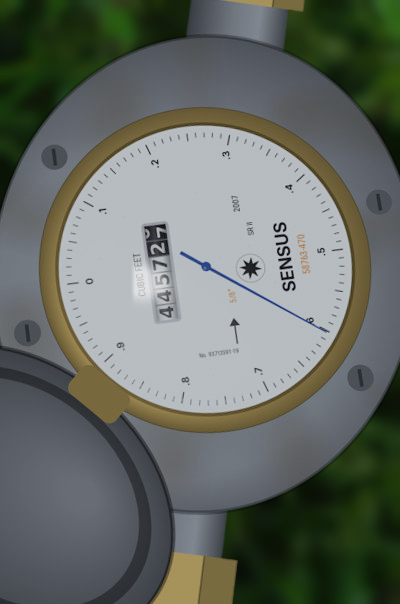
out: 445726.60 ft³
